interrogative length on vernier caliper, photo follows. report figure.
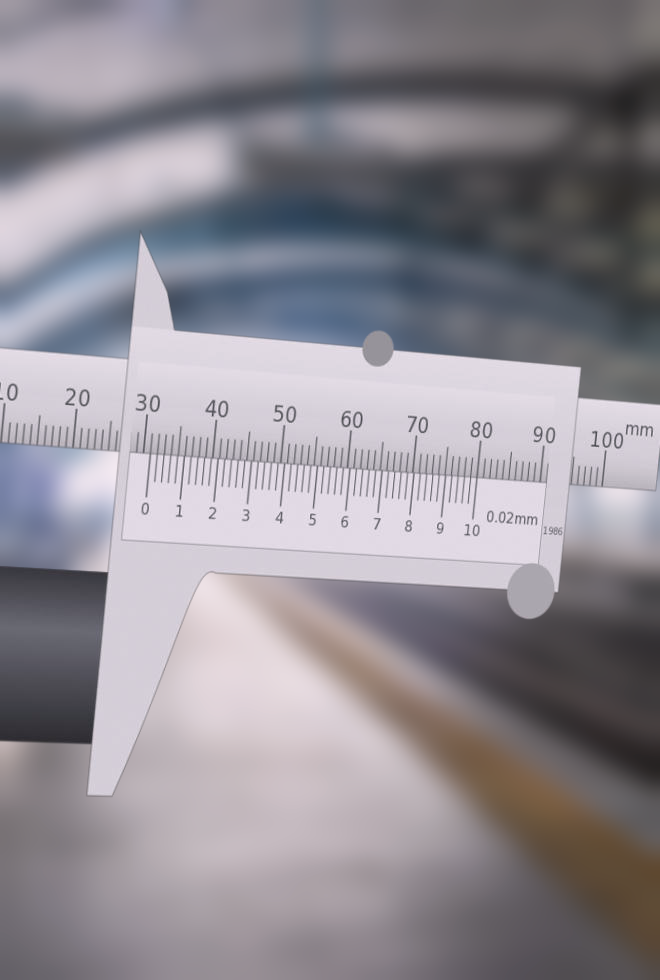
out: 31.0 mm
